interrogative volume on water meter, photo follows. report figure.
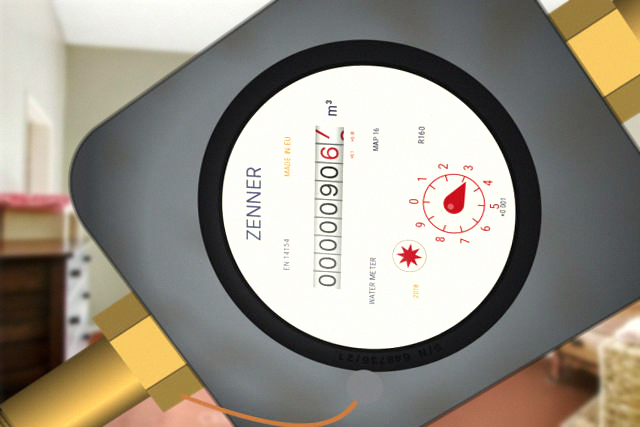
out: 90.673 m³
